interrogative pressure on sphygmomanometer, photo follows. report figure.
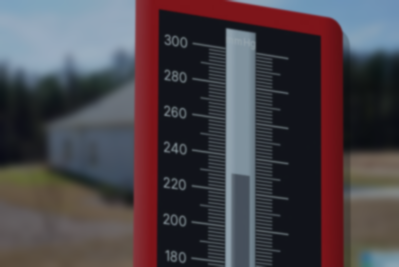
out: 230 mmHg
